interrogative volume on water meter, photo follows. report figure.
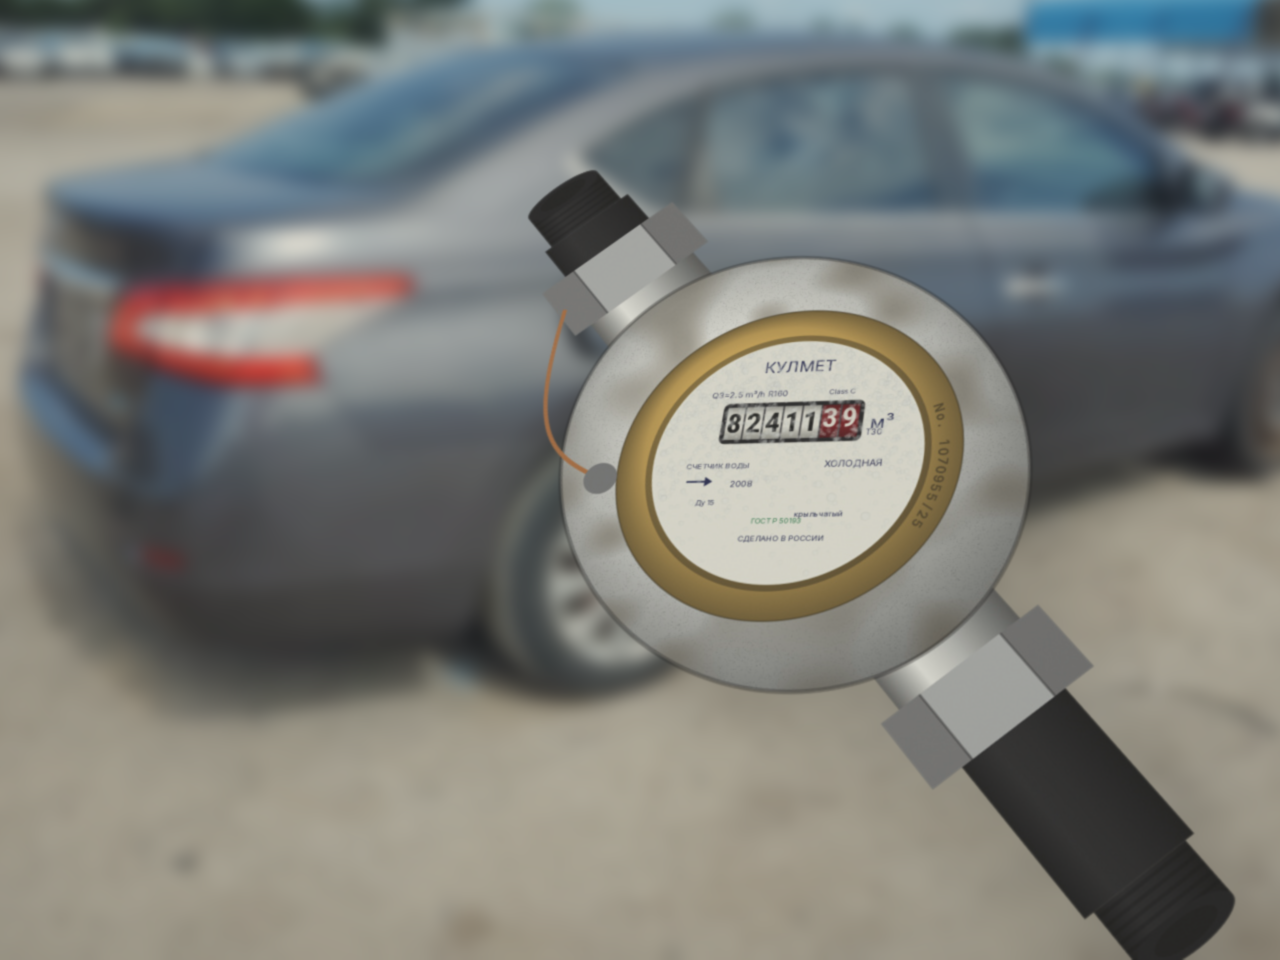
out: 82411.39 m³
